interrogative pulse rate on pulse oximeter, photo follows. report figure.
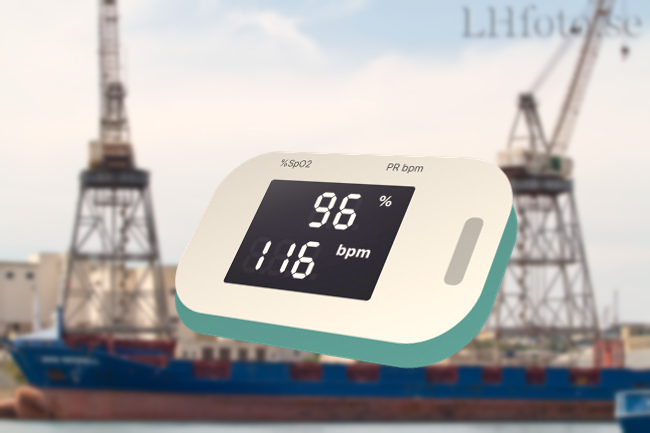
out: 116 bpm
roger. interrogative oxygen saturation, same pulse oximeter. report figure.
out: 96 %
